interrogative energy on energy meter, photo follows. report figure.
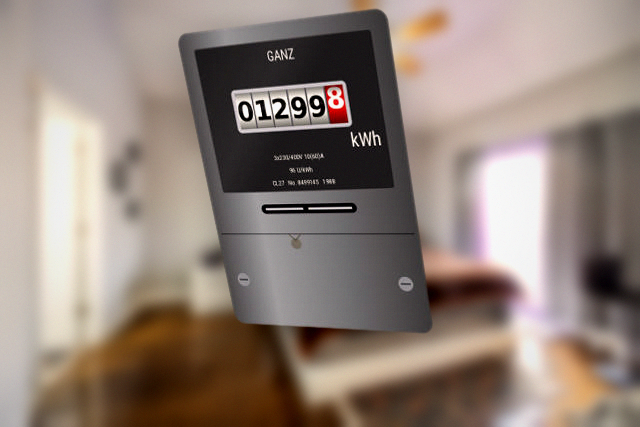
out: 1299.8 kWh
